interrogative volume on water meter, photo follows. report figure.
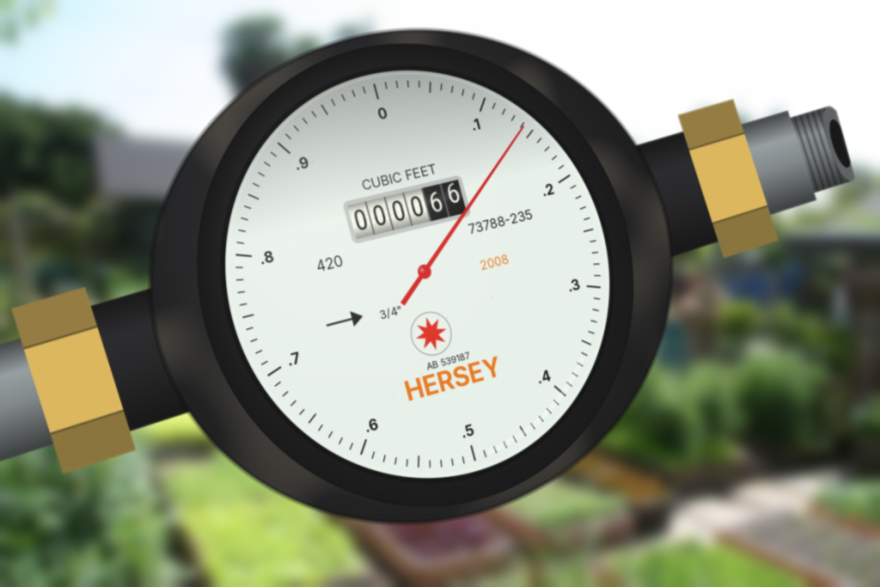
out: 66.14 ft³
